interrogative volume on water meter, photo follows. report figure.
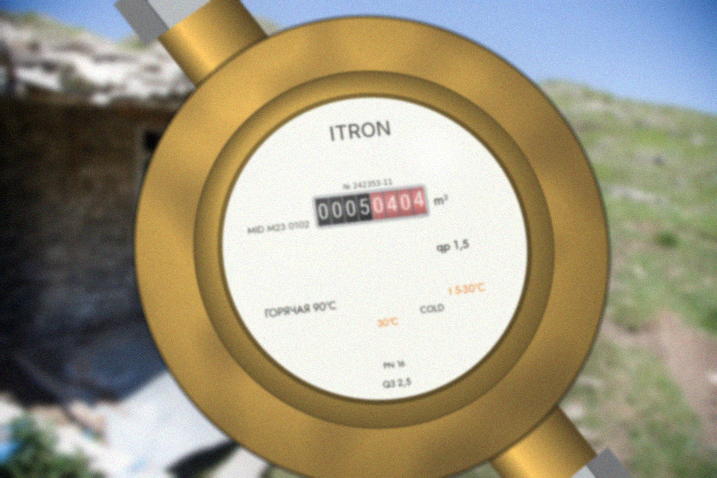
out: 5.0404 m³
